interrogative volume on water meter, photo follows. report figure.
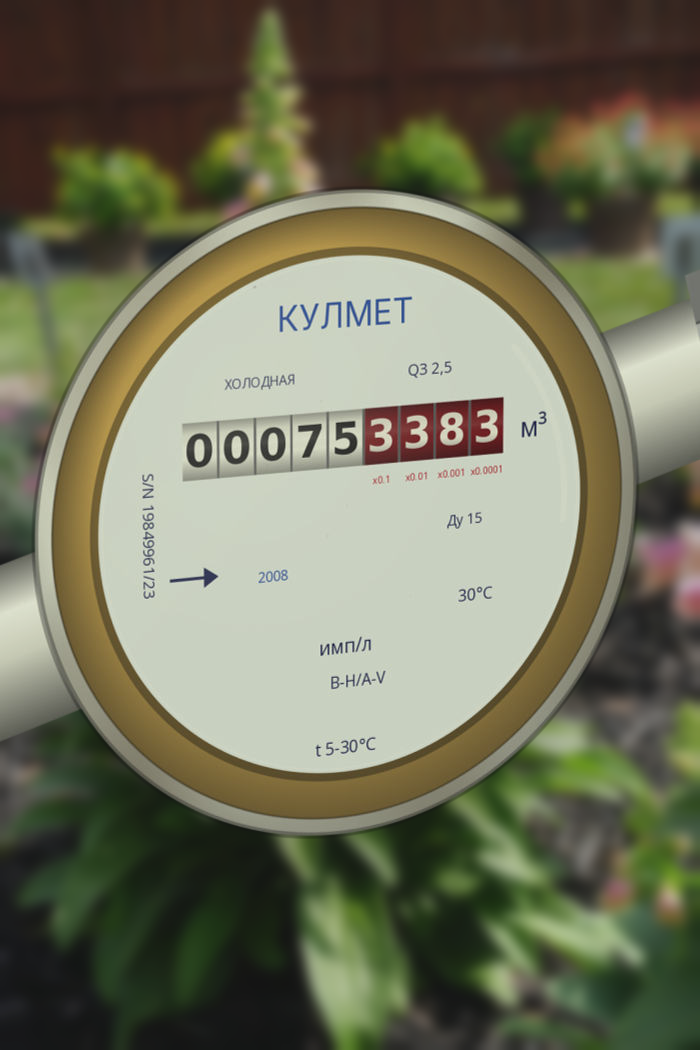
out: 75.3383 m³
